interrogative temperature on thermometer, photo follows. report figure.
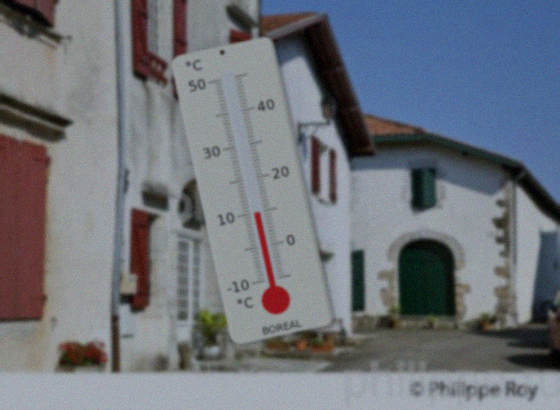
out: 10 °C
